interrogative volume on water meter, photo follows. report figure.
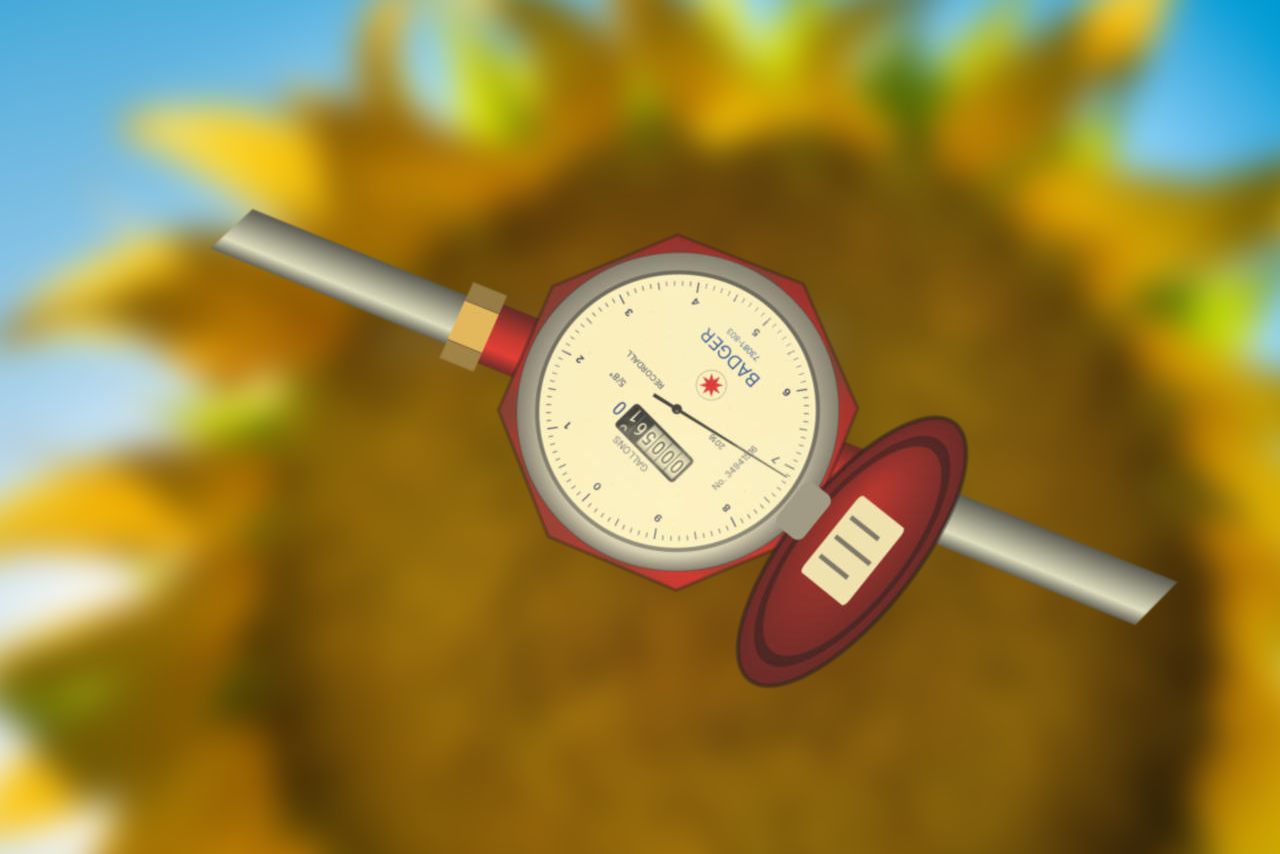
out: 5607.1 gal
